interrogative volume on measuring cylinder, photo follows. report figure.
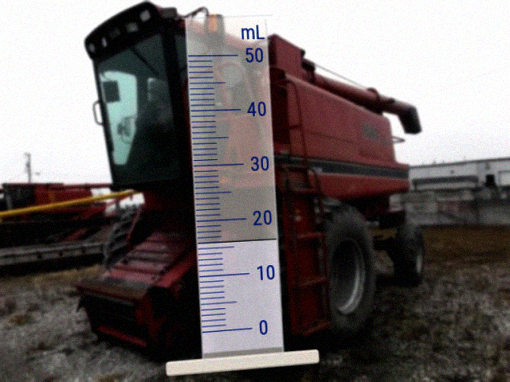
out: 16 mL
